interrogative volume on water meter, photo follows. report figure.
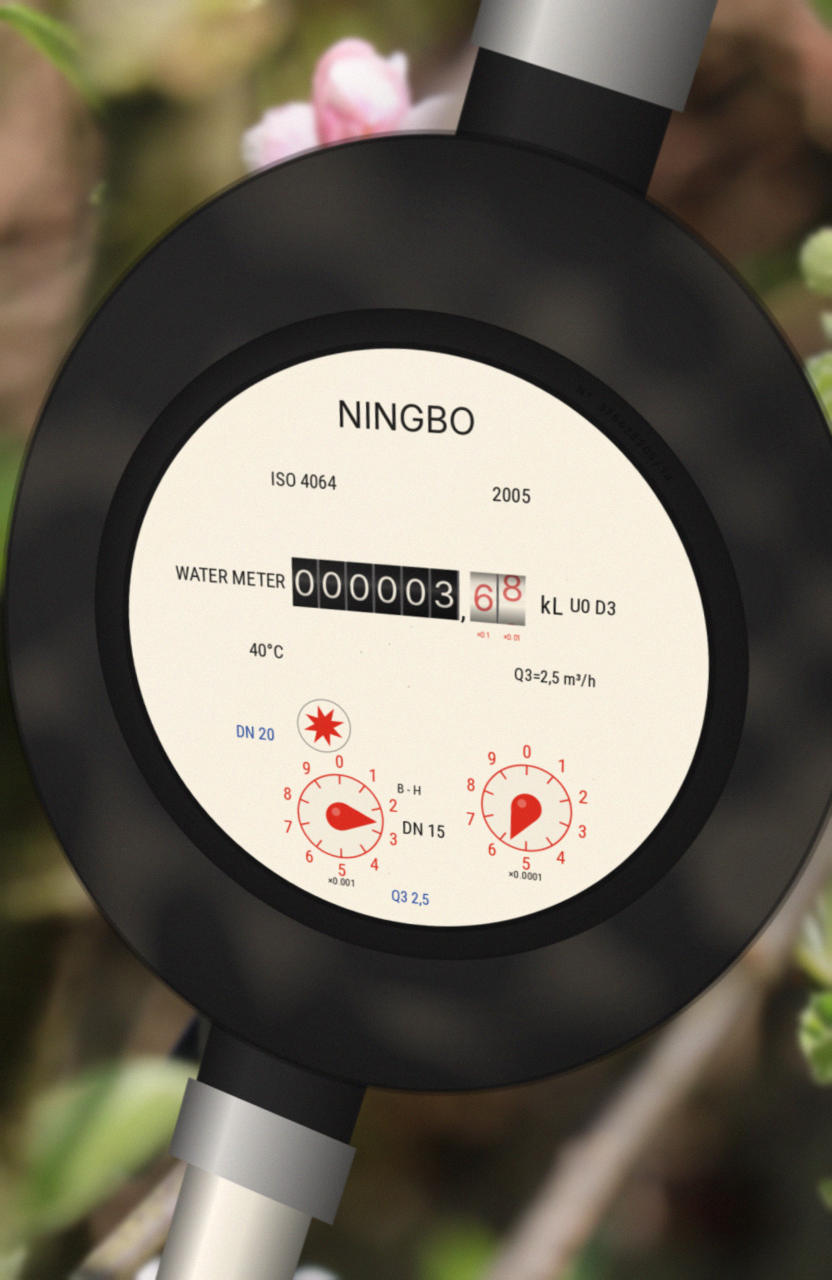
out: 3.6825 kL
